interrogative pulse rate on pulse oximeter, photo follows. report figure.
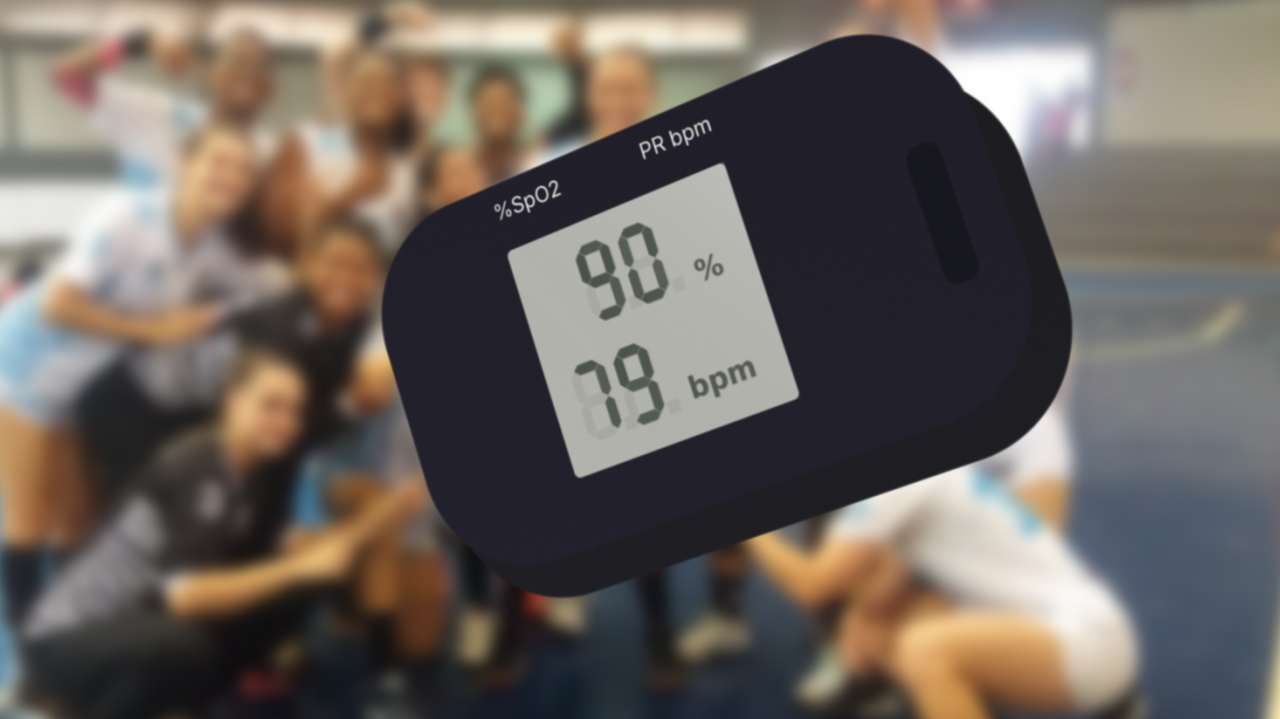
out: 79 bpm
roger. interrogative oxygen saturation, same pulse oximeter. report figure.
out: 90 %
